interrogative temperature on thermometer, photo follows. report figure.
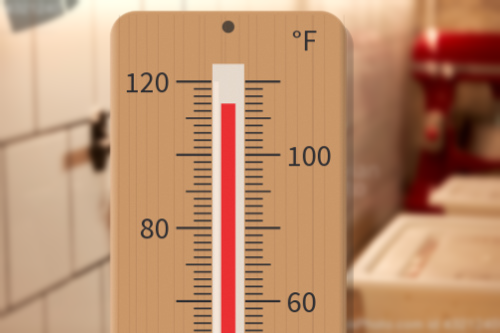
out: 114 °F
